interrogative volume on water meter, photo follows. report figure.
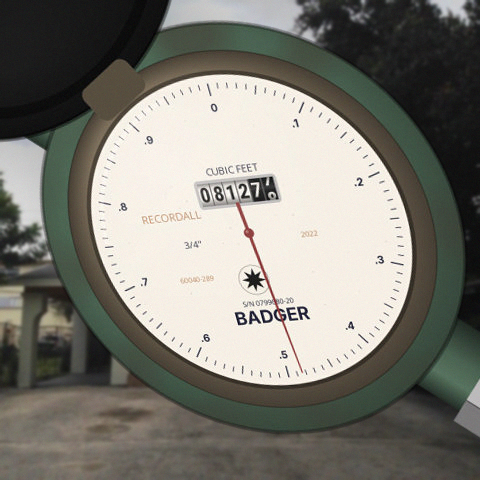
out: 81277.48 ft³
